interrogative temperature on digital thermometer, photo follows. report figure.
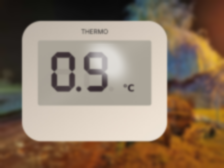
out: 0.9 °C
